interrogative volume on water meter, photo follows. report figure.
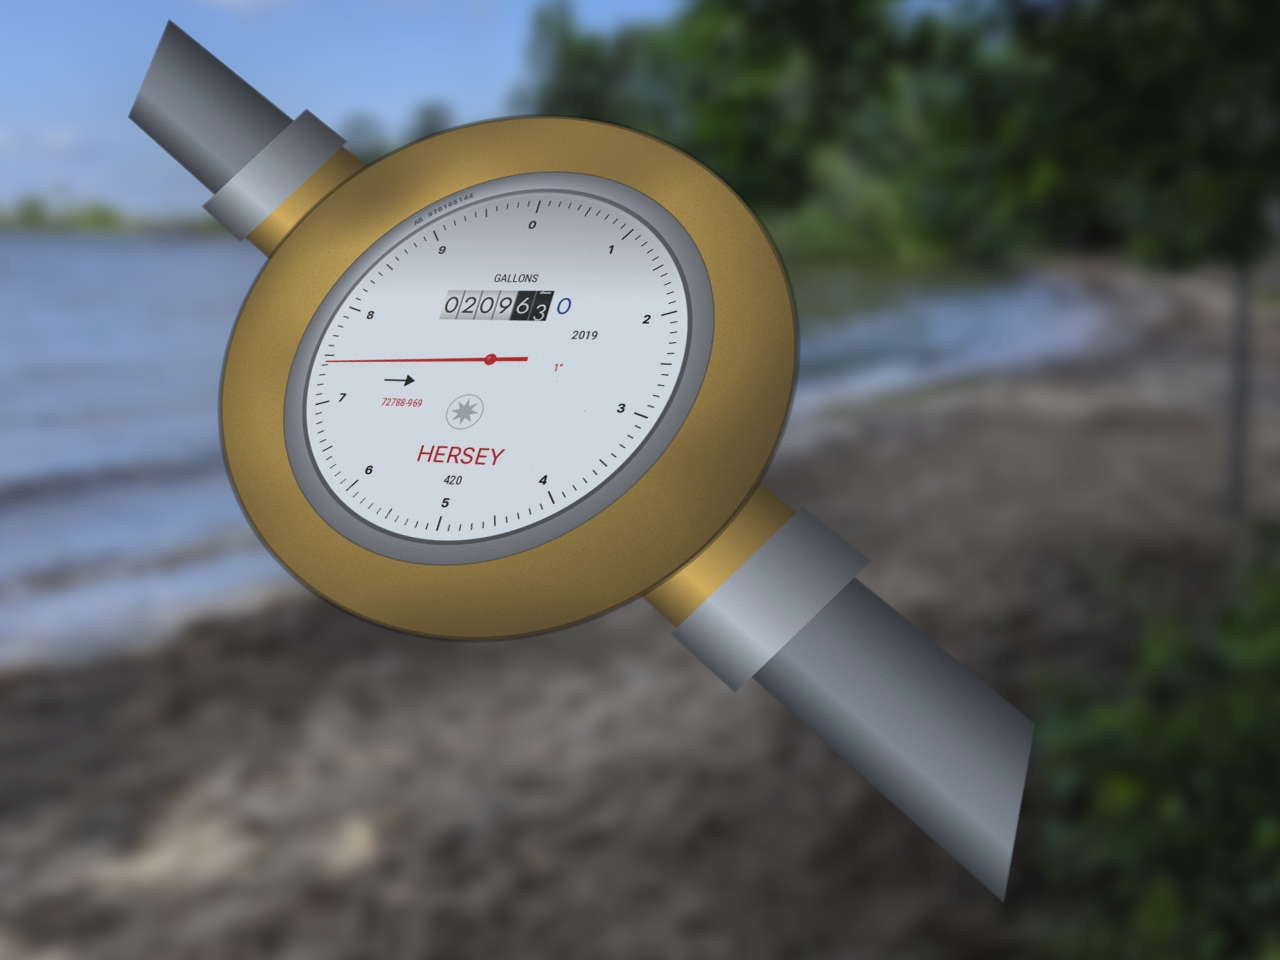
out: 209627.4 gal
